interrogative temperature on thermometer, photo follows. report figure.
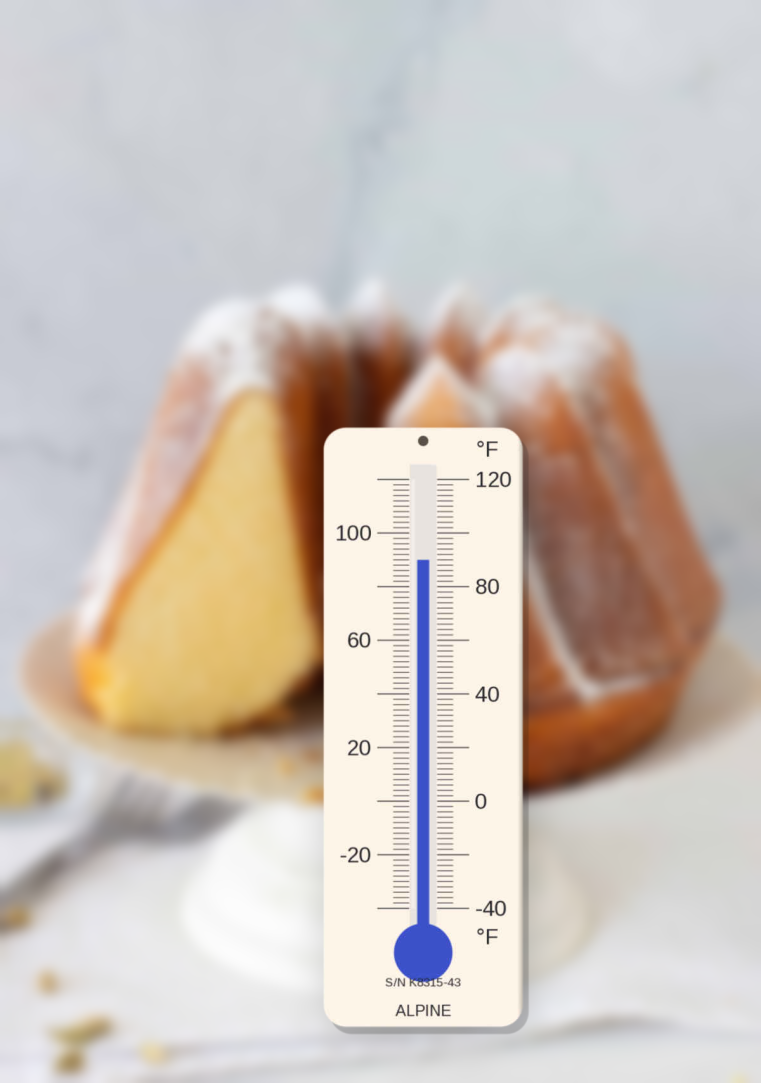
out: 90 °F
